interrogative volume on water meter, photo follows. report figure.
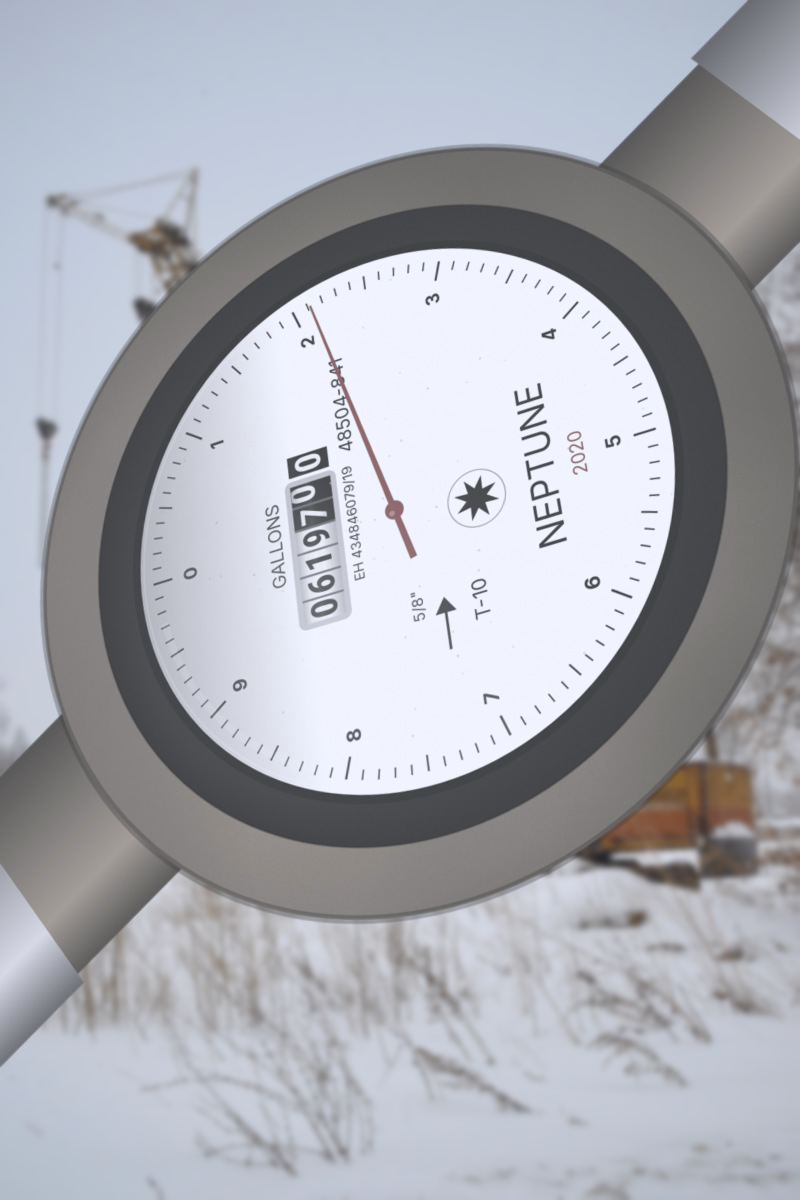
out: 619702.1 gal
